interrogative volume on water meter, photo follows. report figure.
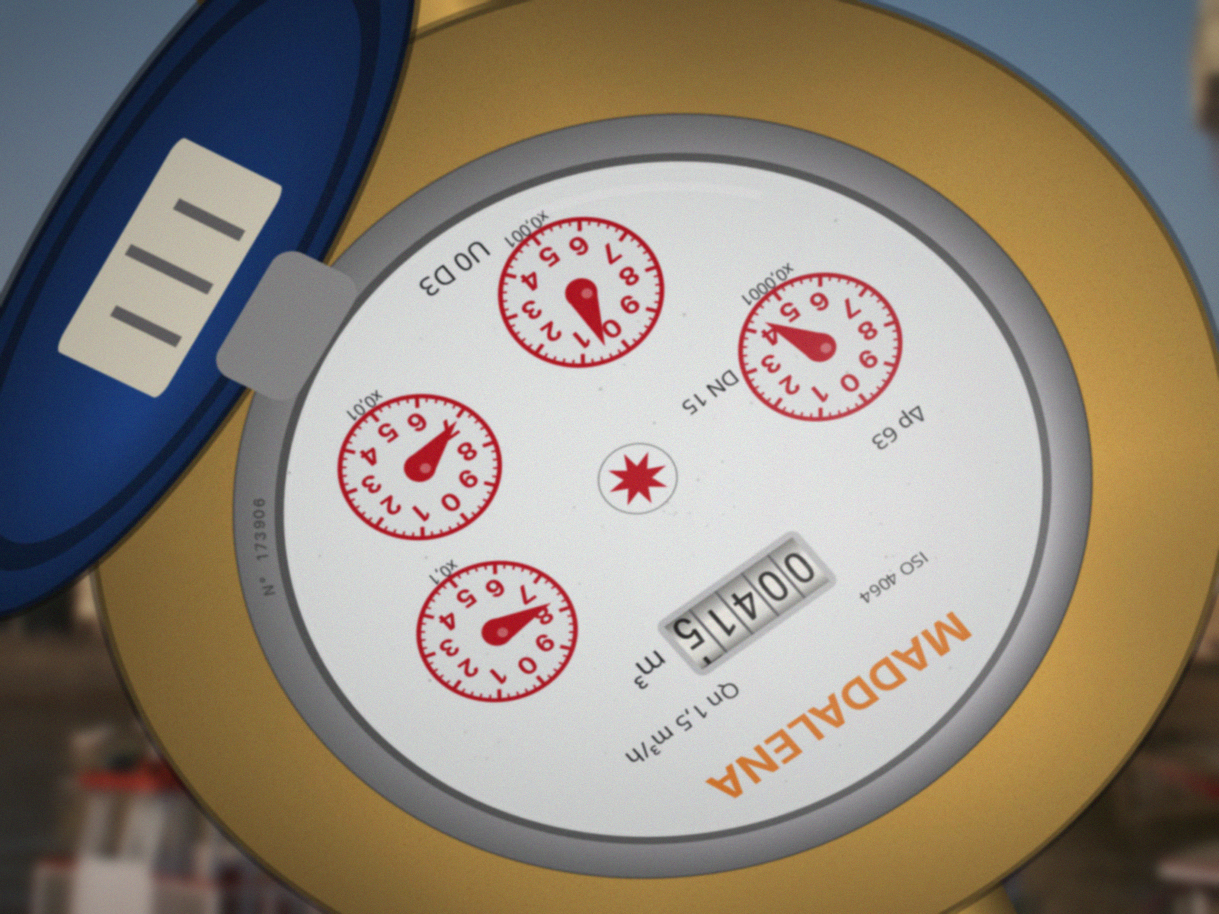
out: 414.7704 m³
